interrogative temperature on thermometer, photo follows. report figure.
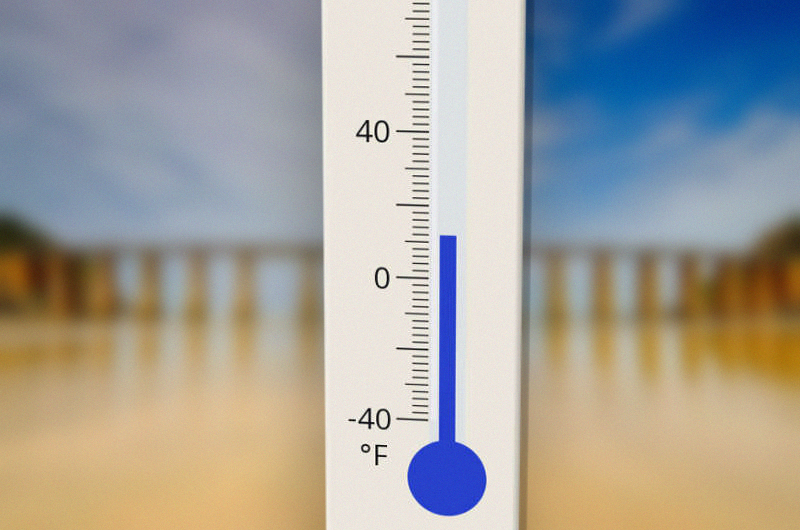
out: 12 °F
